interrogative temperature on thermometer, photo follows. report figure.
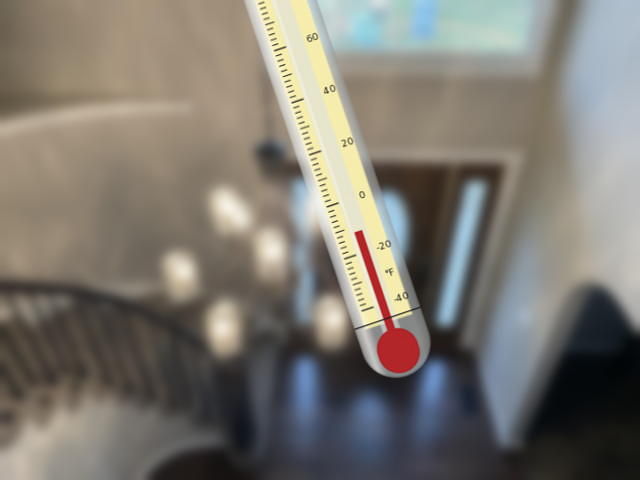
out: -12 °F
